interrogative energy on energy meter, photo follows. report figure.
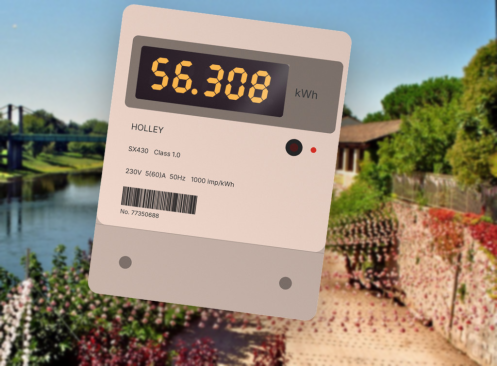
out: 56.308 kWh
